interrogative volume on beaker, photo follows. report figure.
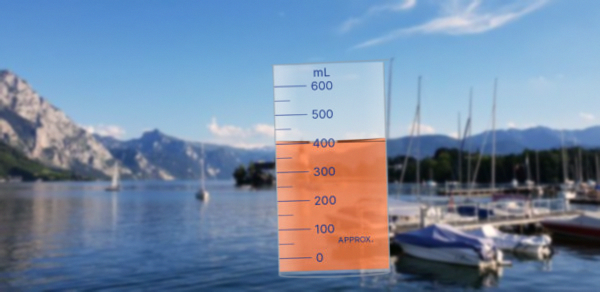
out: 400 mL
